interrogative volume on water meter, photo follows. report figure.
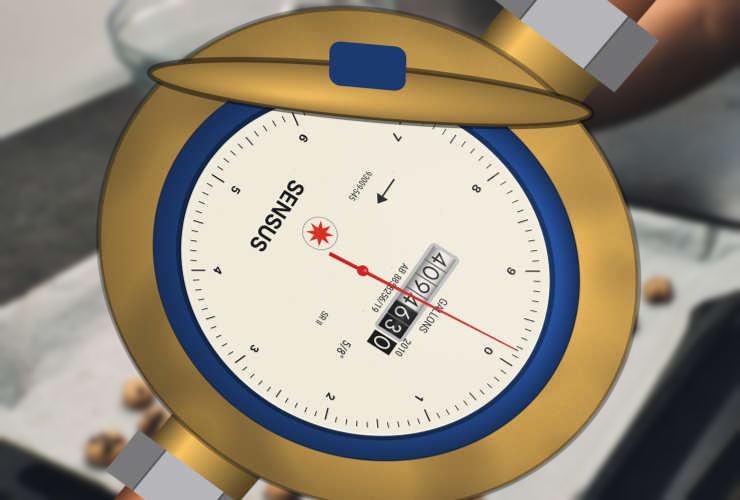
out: 4094629.8 gal
